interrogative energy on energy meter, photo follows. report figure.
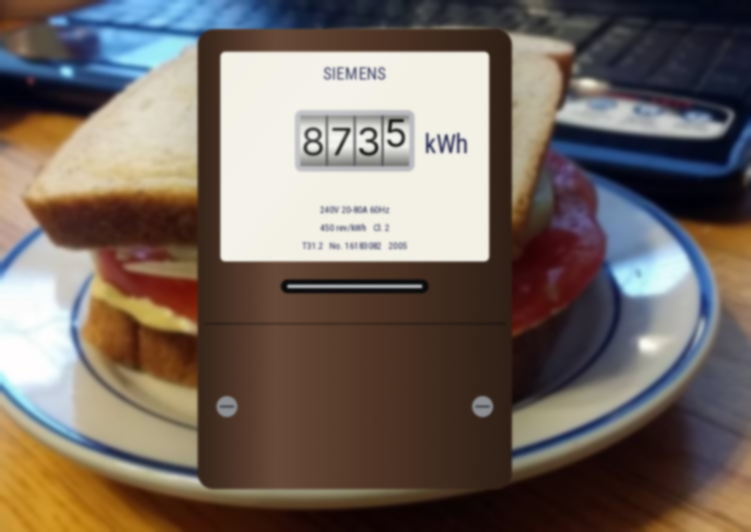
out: 8735 kWh
